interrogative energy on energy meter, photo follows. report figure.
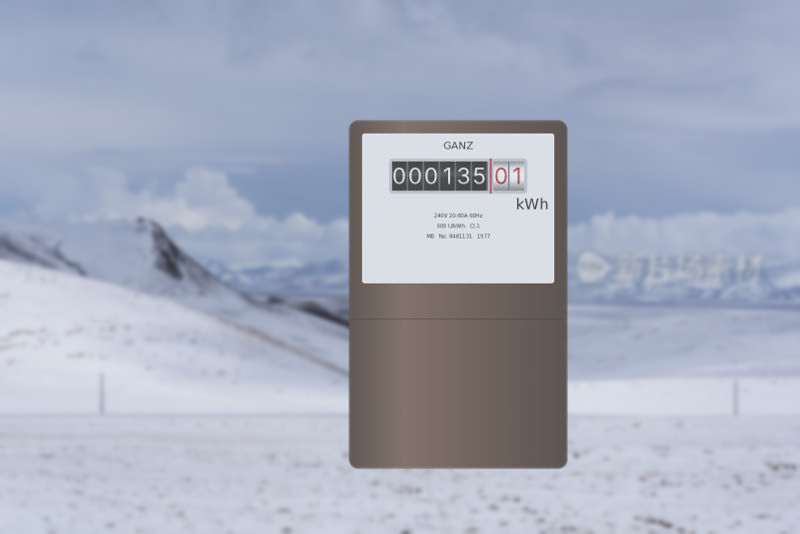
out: 135.01 kWh
